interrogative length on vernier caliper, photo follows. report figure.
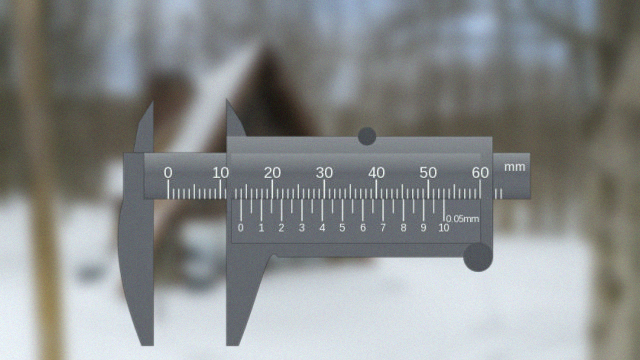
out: 14.0 mm
